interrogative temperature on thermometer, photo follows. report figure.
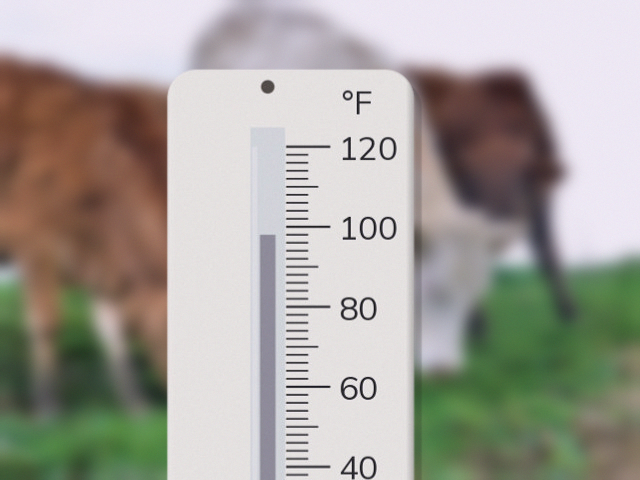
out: 98 °F
